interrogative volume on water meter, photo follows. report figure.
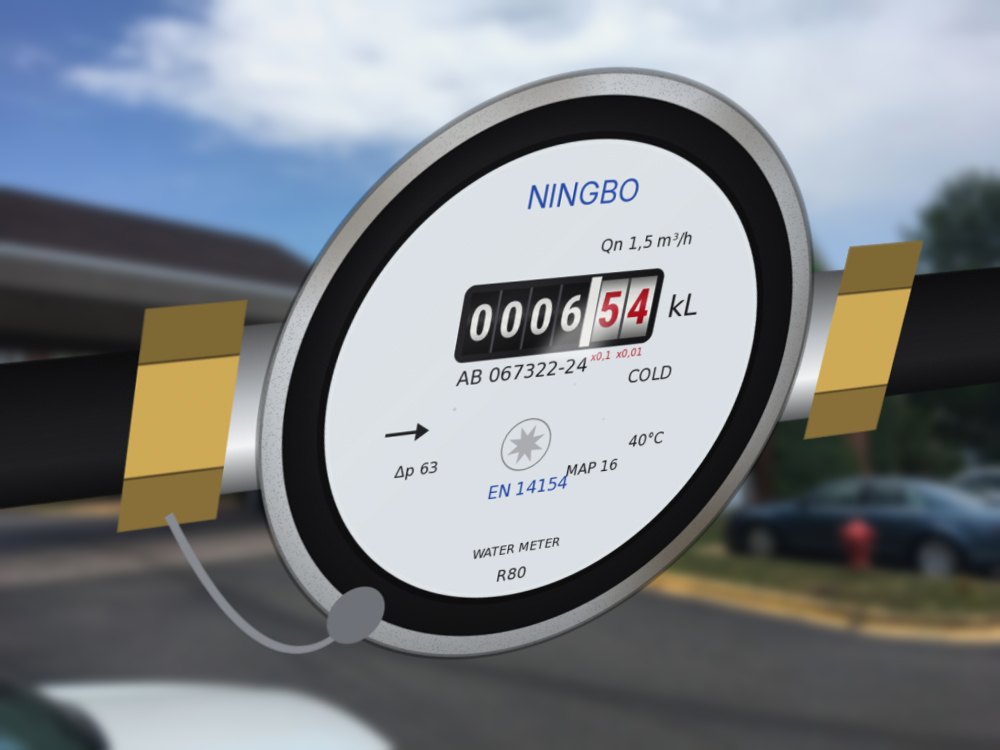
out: 6.54 kL
